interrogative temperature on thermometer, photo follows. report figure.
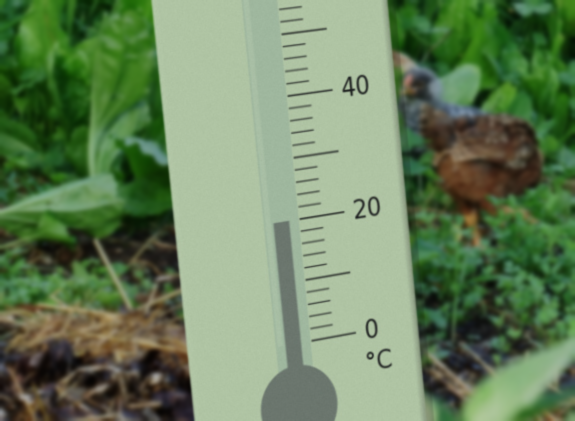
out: 20 °C
